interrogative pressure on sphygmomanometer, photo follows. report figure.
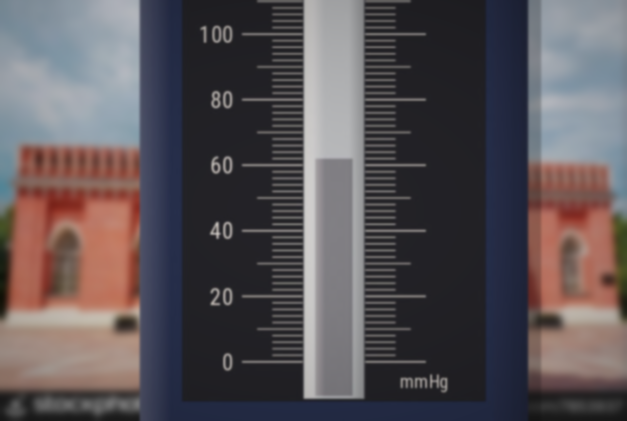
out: 62 mmHg
